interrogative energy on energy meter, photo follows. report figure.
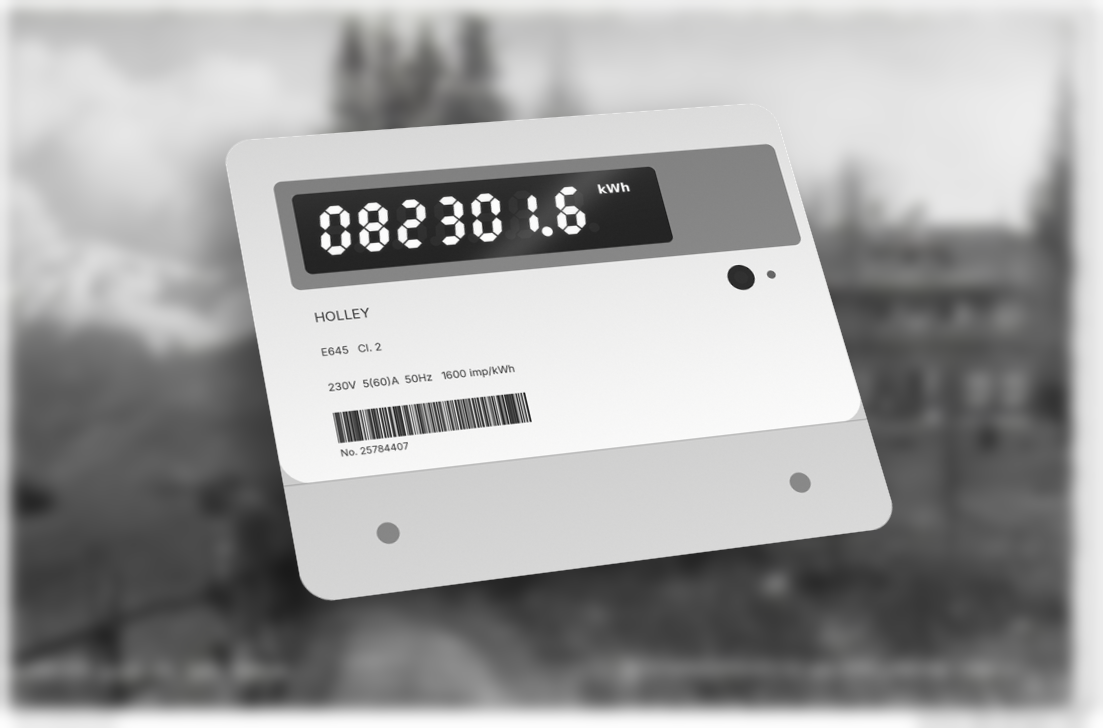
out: 82301.6 kWh
